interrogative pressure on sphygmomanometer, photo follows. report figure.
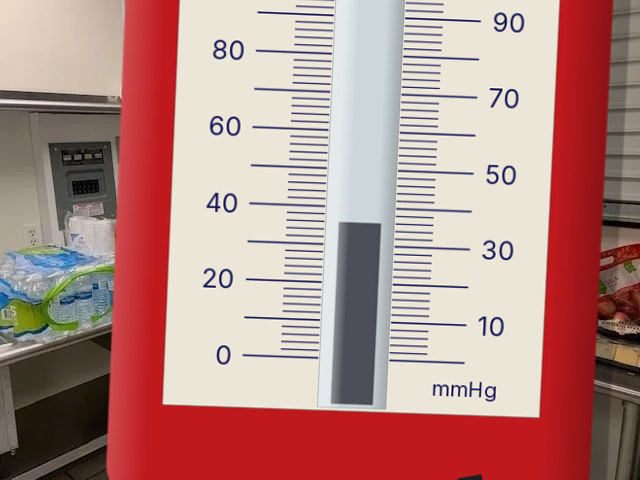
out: 36 mmHg
